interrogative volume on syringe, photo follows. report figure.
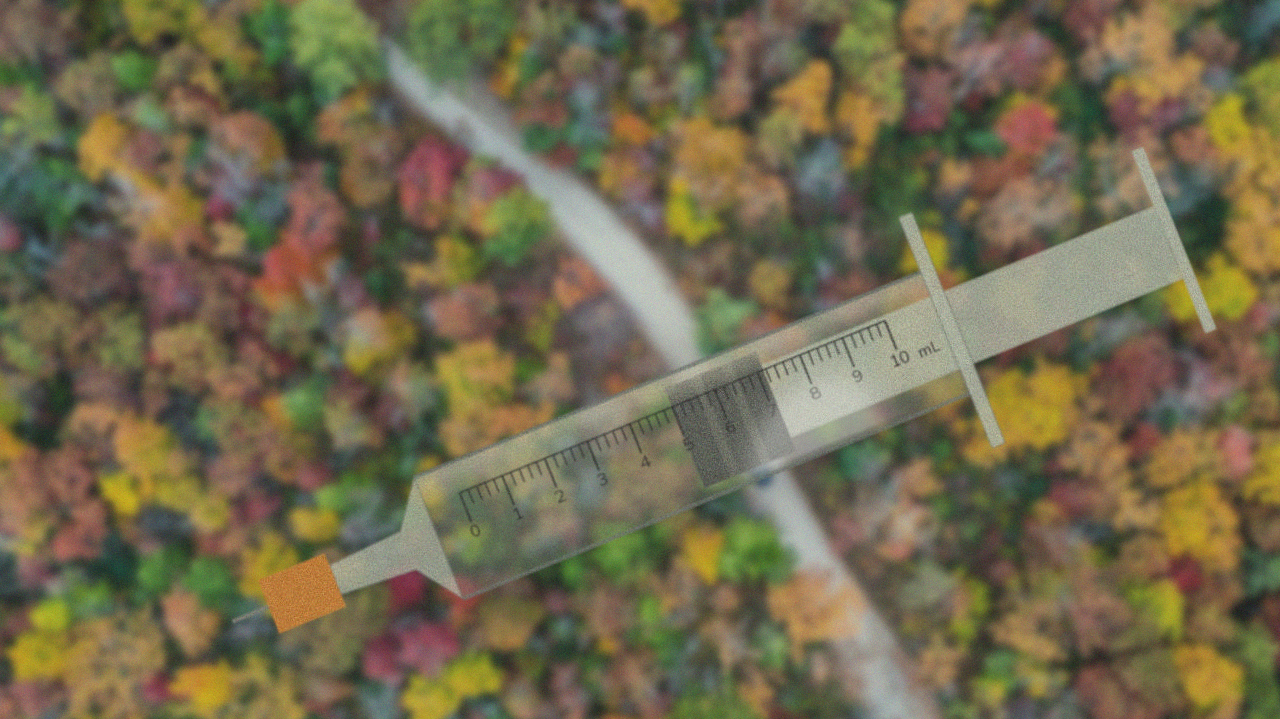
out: 5 mL
